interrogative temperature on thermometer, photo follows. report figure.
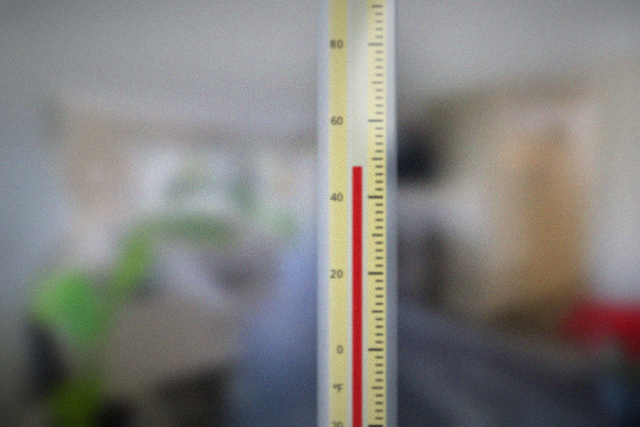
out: 48 °F
